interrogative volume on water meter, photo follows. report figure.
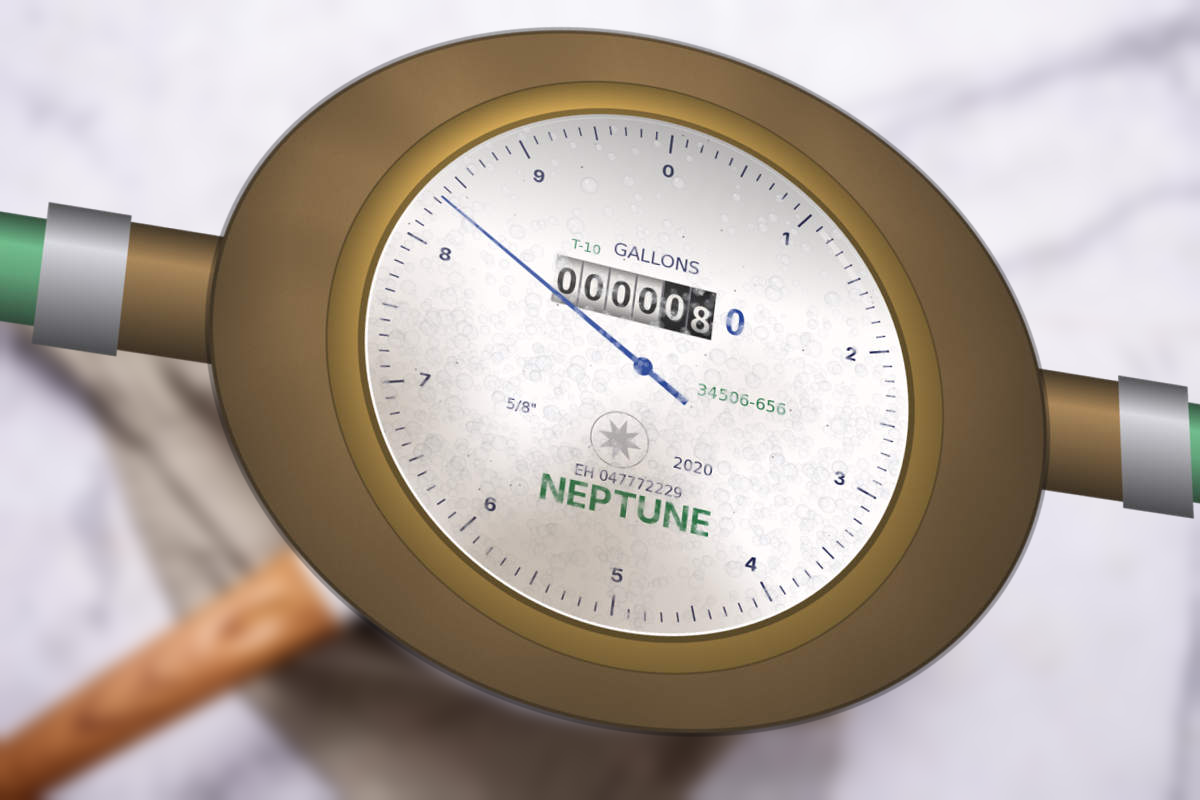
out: 78.3 gal
